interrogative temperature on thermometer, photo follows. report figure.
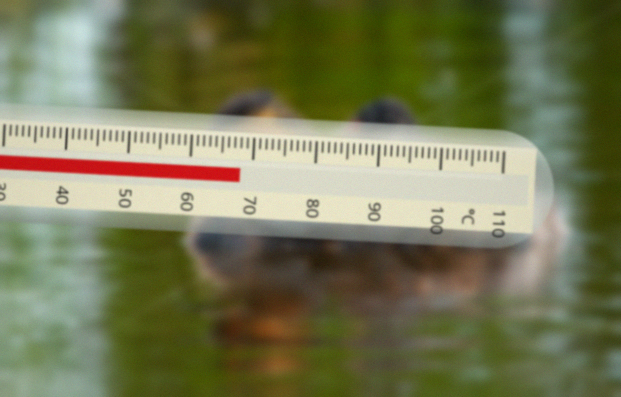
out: 68 °C
